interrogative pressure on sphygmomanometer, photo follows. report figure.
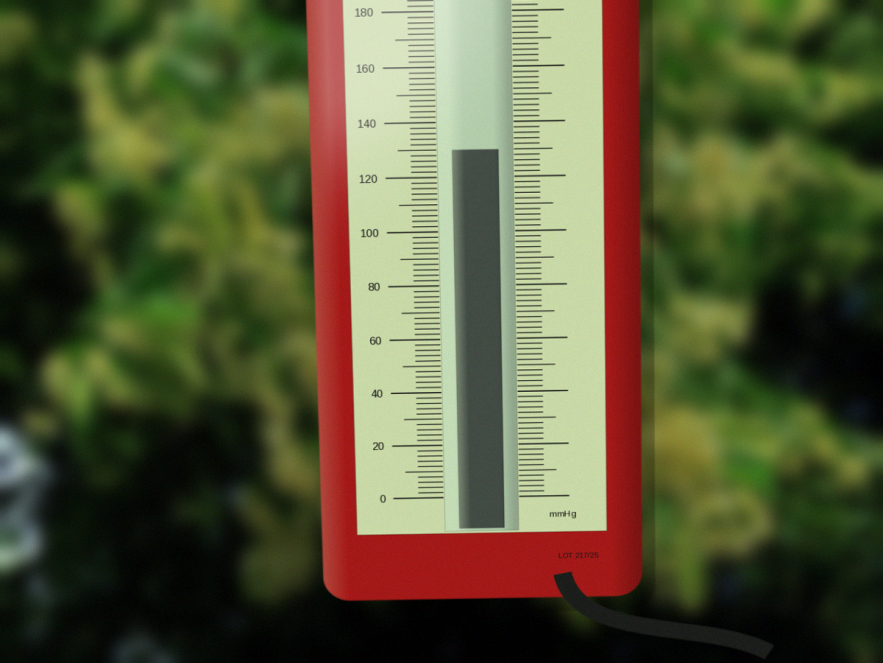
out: 130 mmHg
